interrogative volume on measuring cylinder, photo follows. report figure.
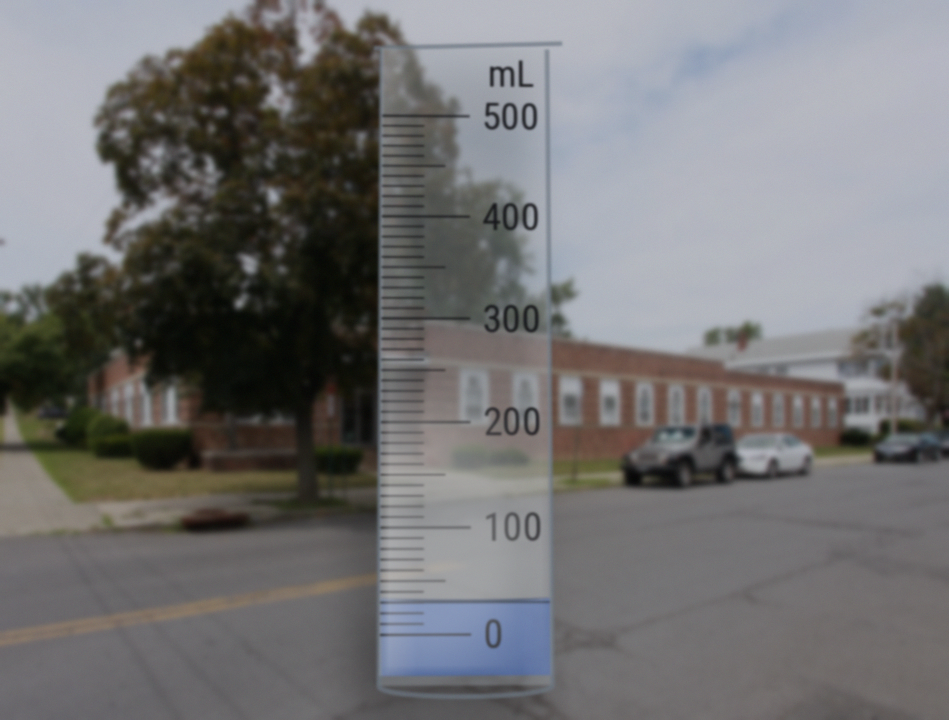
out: 30 mL
